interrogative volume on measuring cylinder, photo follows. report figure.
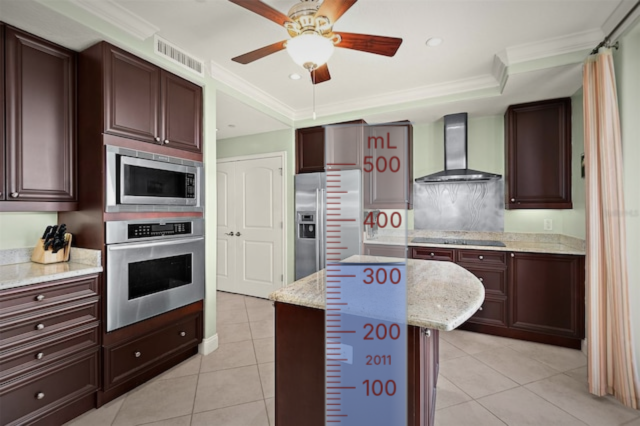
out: 320 mL
